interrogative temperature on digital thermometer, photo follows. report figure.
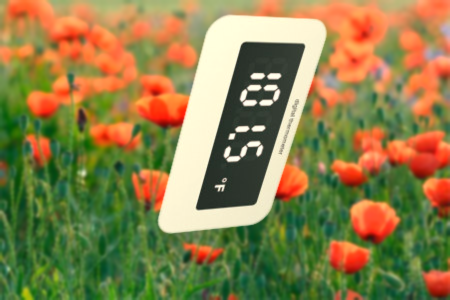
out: 101.5 °F
